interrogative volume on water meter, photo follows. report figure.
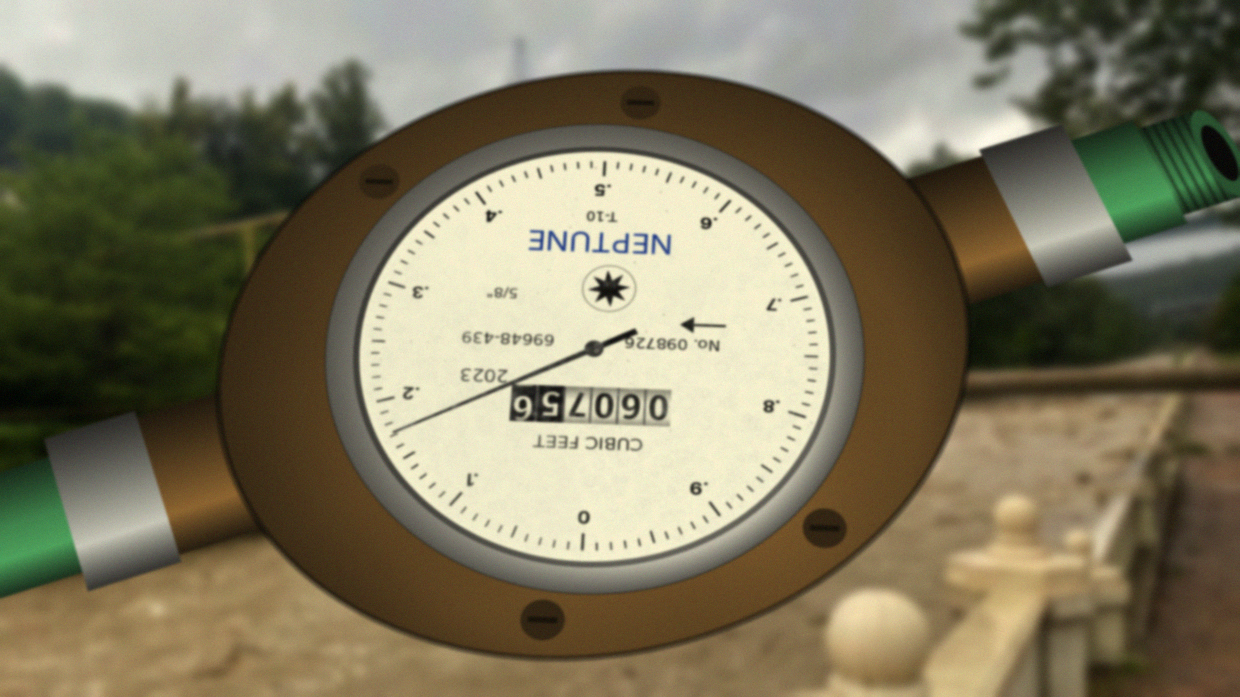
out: 60756.17 ft³
